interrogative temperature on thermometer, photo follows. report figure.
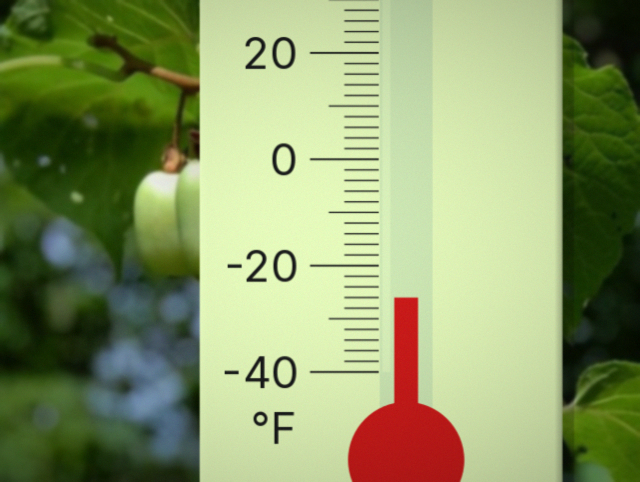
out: -26 °F
